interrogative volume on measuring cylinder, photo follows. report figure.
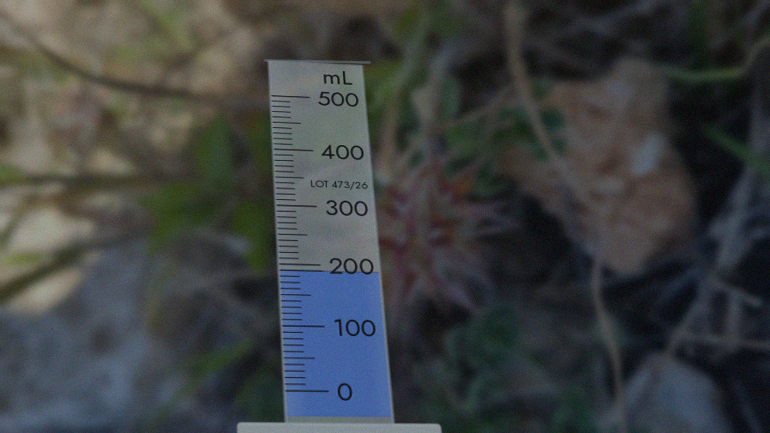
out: 190 mL
